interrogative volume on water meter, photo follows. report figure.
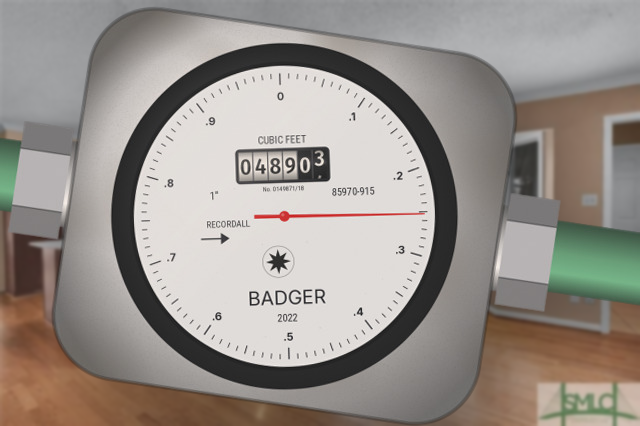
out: 48903.25 ft³
